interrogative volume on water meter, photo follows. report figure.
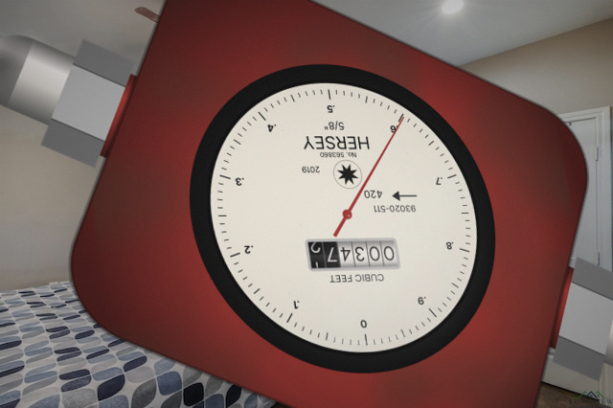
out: 3471.60 ft³
